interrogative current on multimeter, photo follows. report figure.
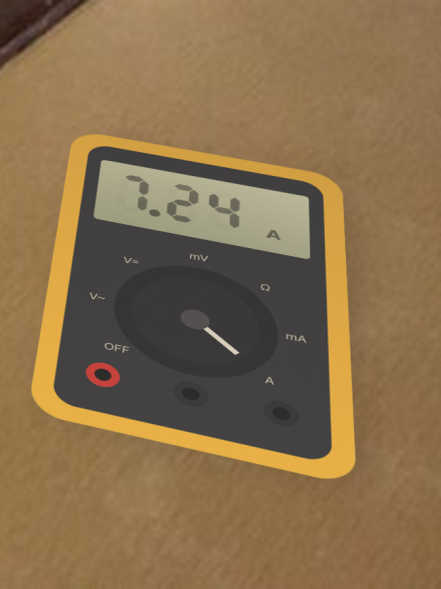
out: 7.24 A
